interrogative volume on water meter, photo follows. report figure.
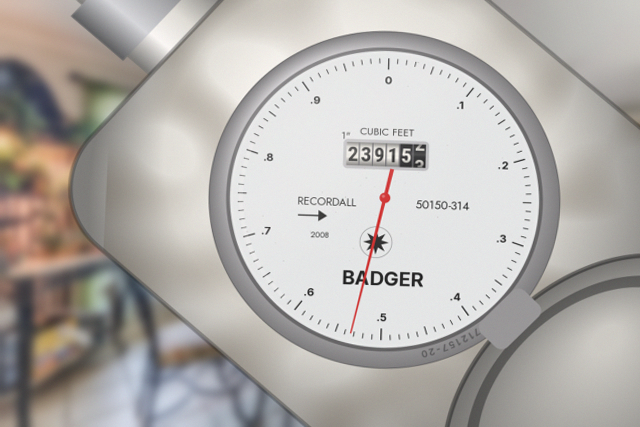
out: 239152.53 ft³
